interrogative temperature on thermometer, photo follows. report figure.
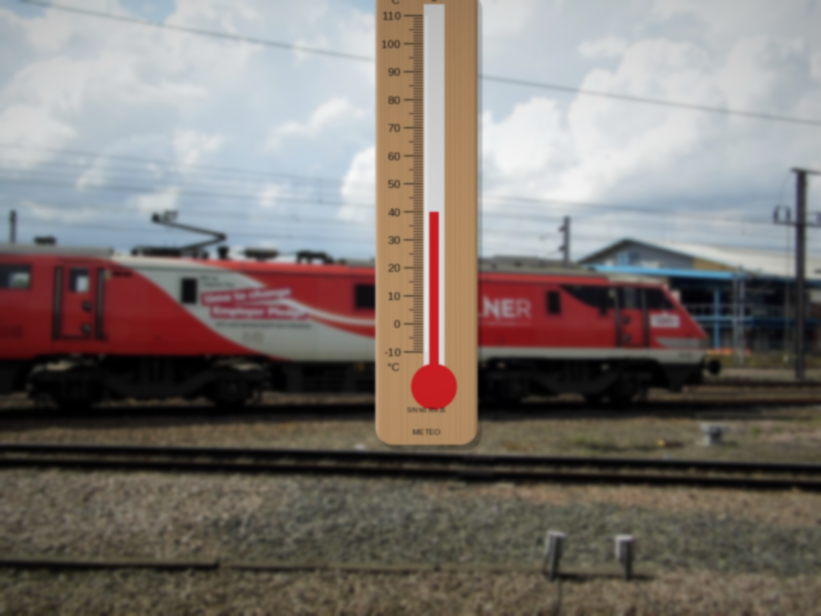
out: 40 °C
